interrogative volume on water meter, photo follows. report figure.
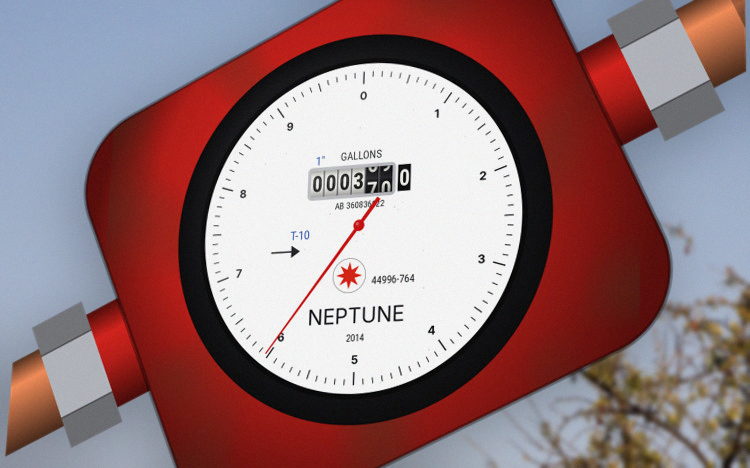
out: 3696.0 gal
